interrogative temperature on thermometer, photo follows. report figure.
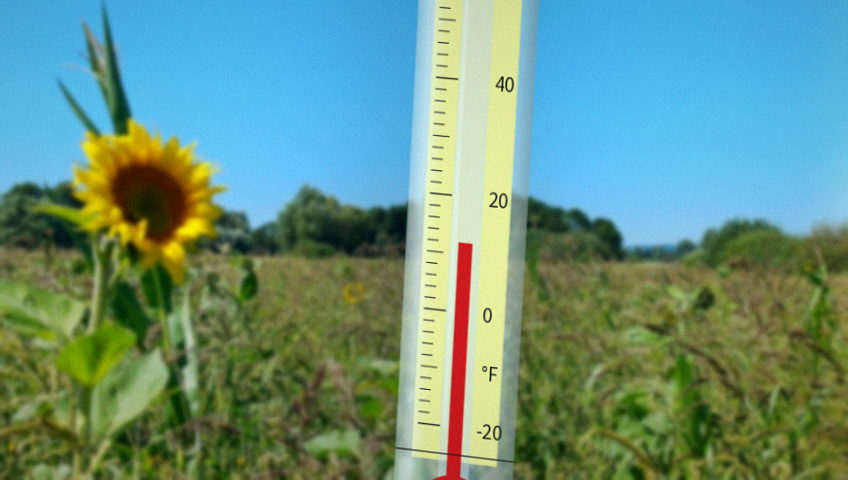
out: 12 °F
